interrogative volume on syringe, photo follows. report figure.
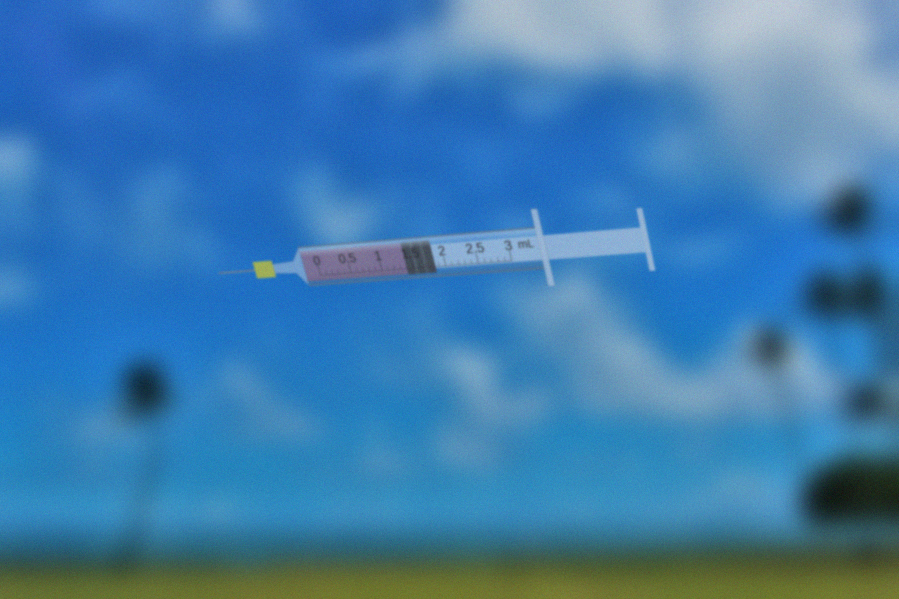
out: 1.4 mL
